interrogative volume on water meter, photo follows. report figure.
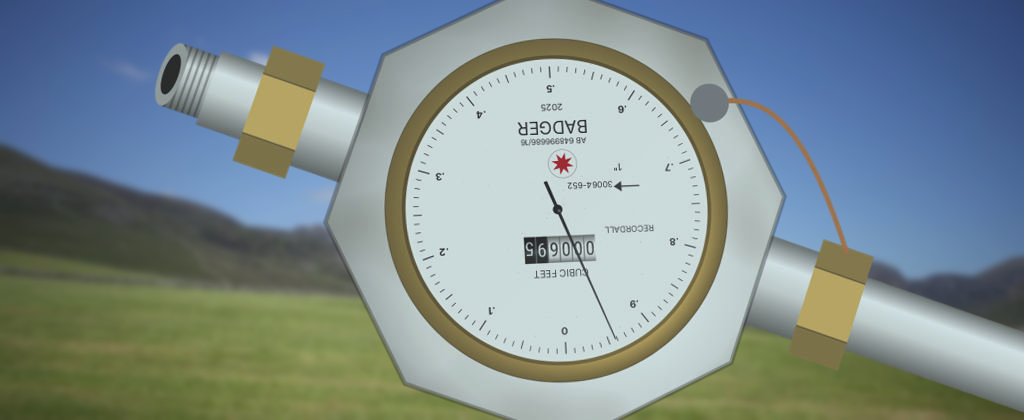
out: 694.94 ft³
